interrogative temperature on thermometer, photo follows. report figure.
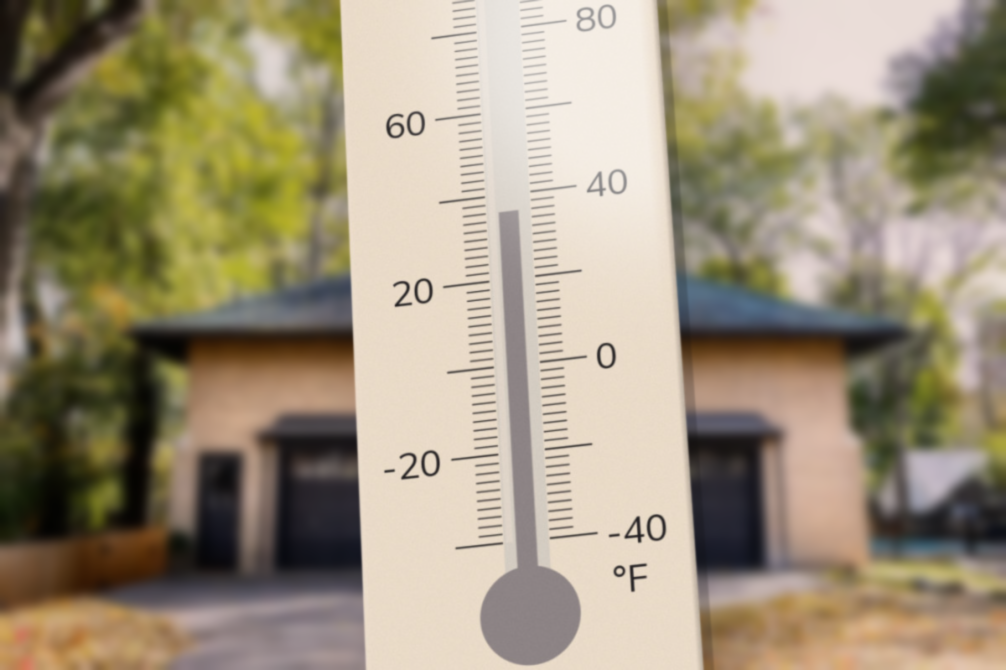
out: 36 °F
